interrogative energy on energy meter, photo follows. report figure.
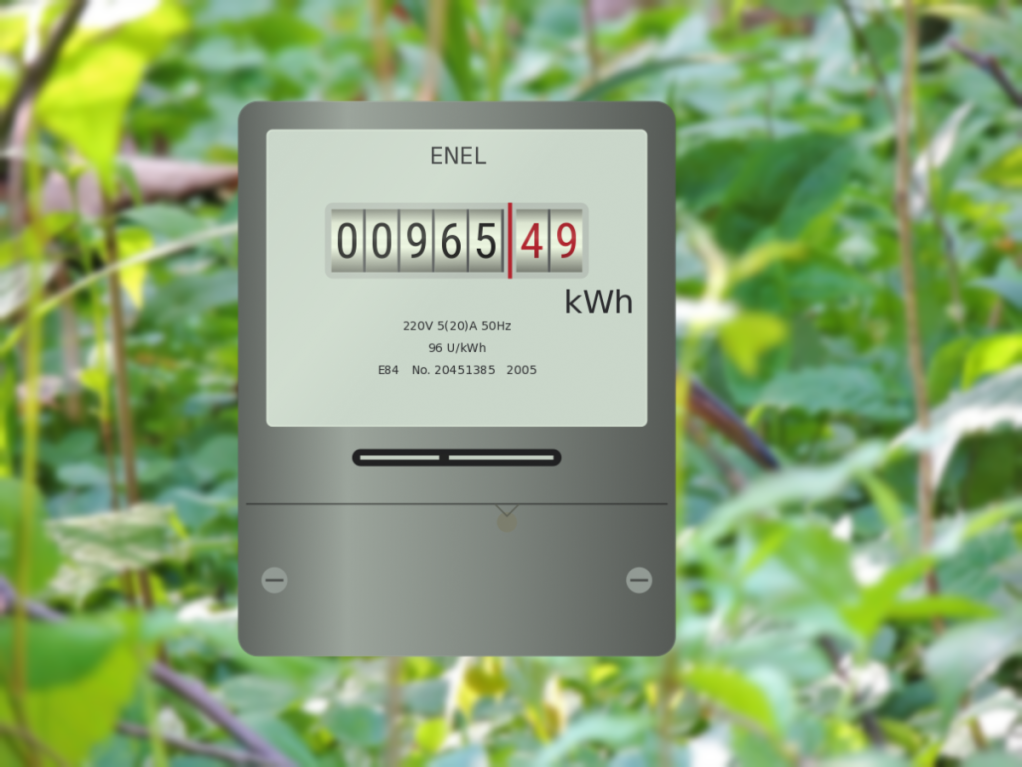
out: 965.49 kWh
